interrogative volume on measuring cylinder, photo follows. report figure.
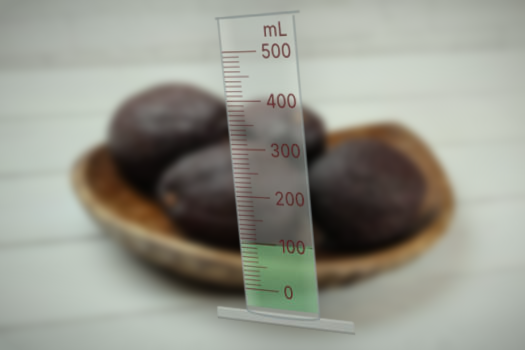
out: 100 mL
